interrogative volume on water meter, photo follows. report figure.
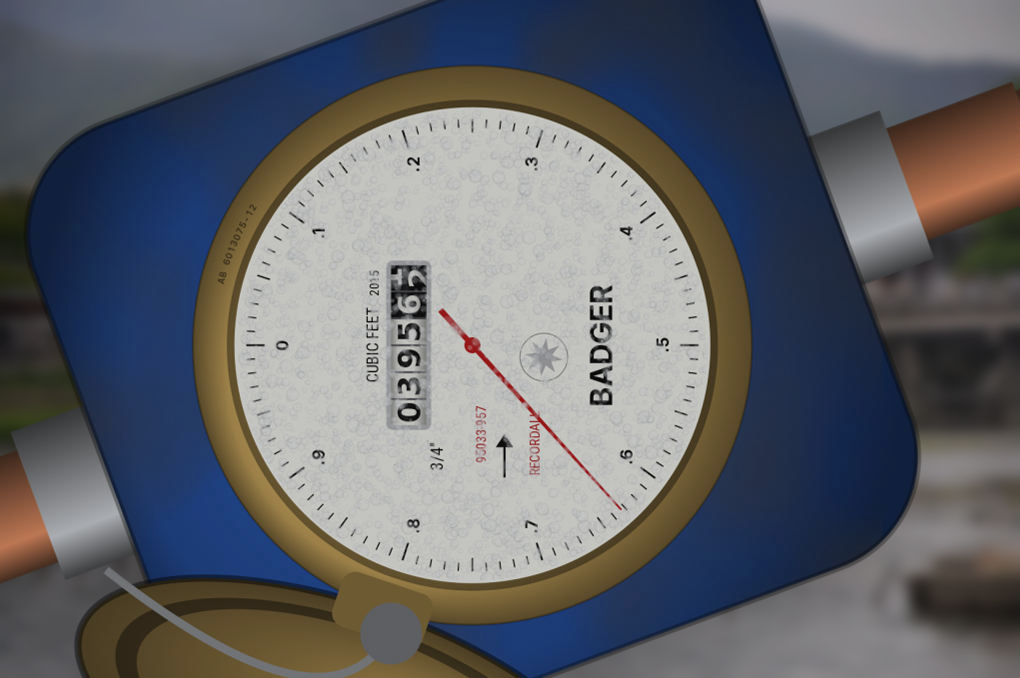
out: 39561.63 ft³
